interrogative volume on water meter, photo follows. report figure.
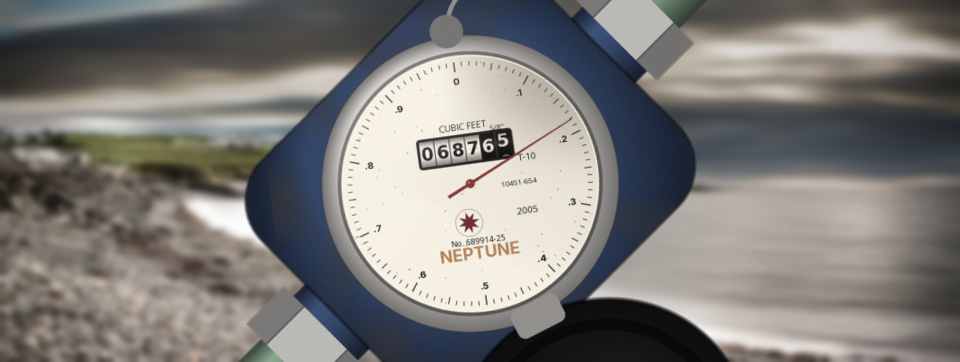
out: 68765.18 ft³
